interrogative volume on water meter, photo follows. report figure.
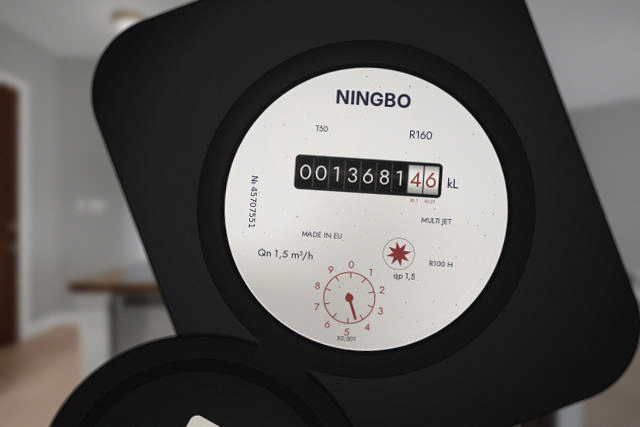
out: 13681.464 kL
